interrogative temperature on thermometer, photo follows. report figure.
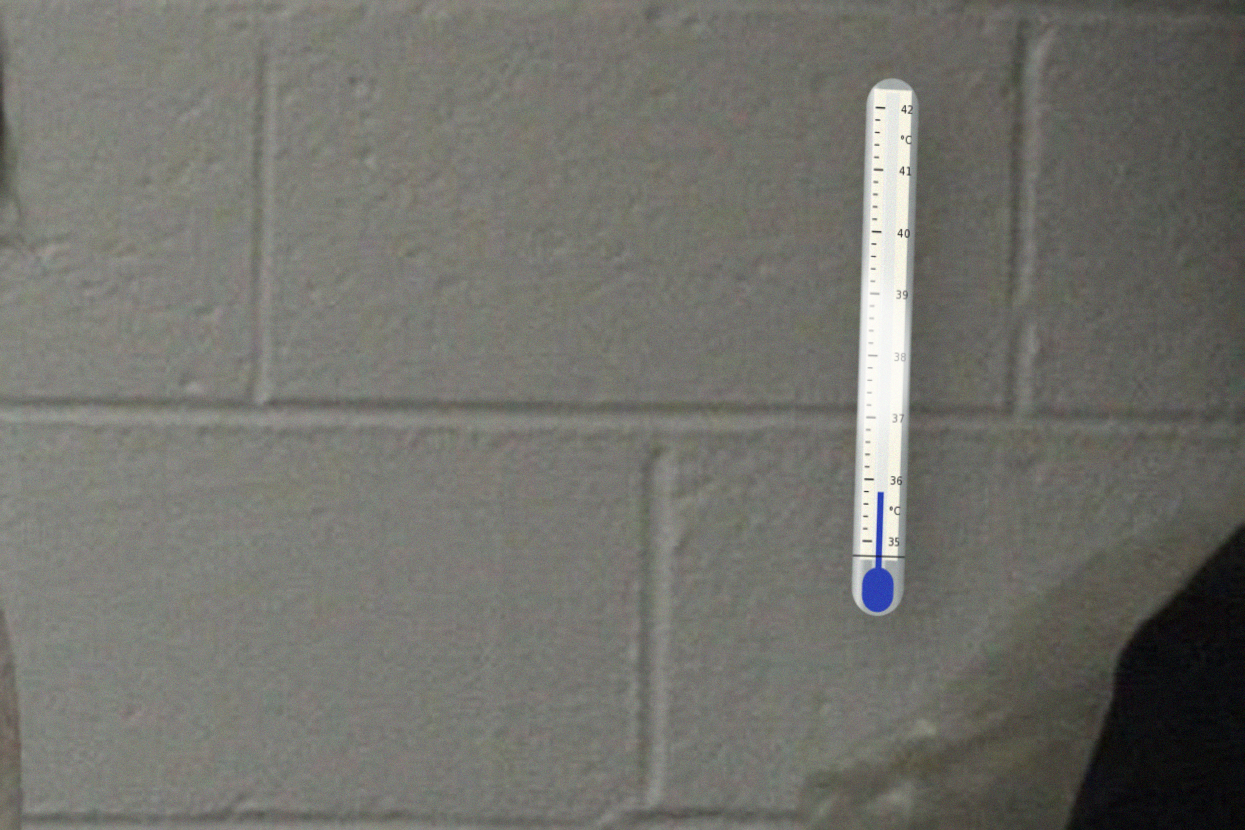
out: 35.8 °C
